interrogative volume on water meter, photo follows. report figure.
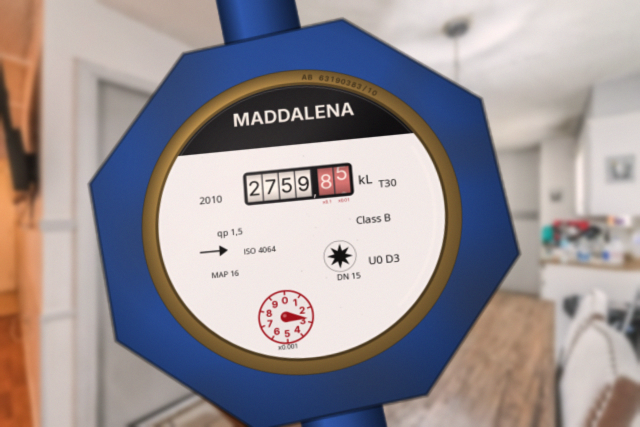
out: 2759.852 kL
